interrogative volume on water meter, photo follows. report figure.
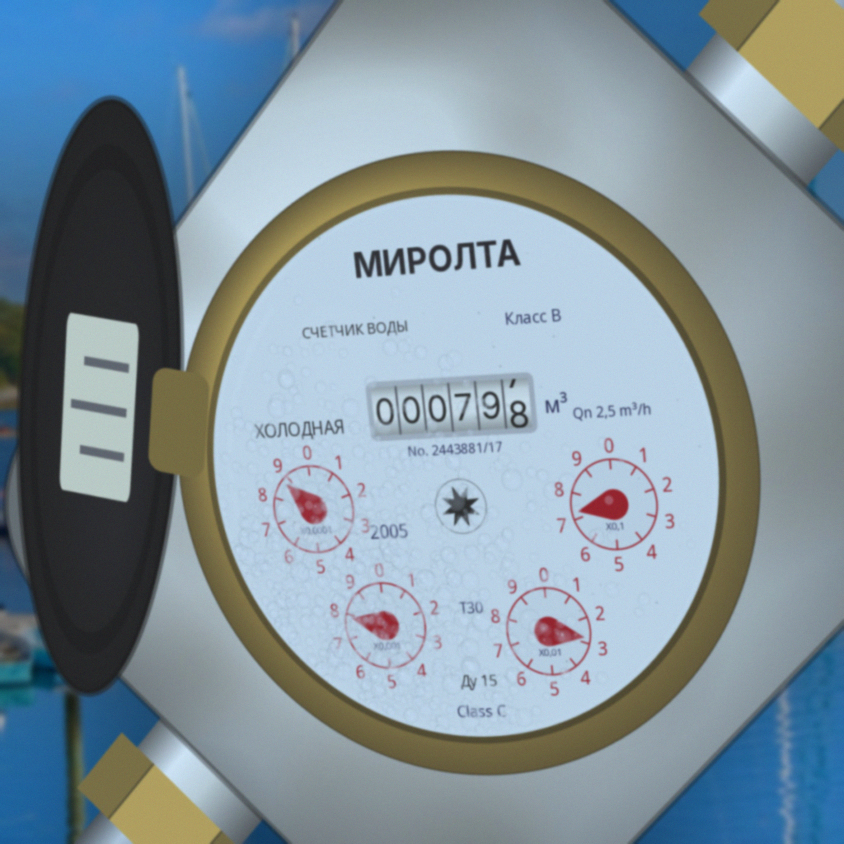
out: 797.7278 m³
